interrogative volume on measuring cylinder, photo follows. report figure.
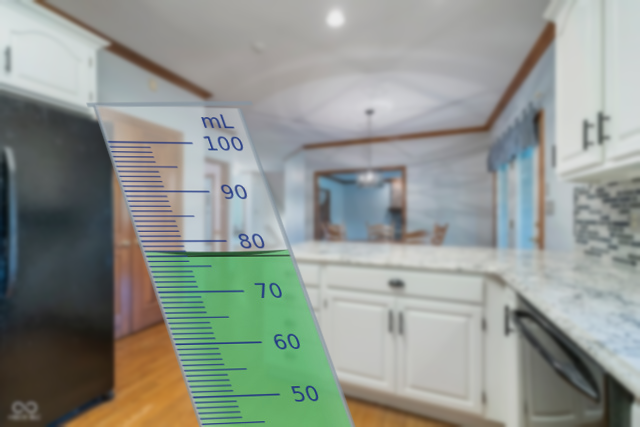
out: 77 mL
